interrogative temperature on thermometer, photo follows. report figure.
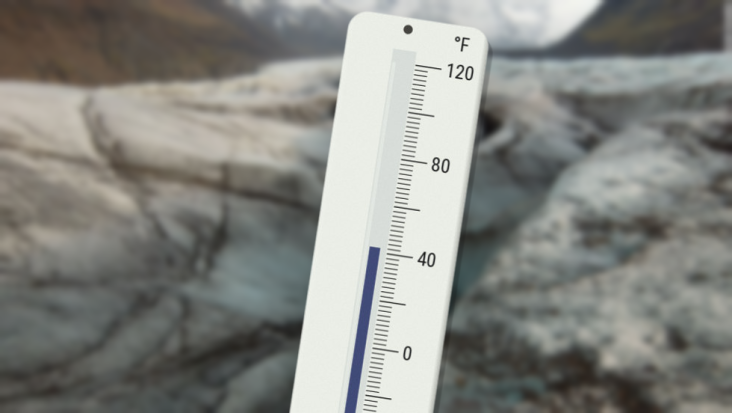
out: 42 °F
